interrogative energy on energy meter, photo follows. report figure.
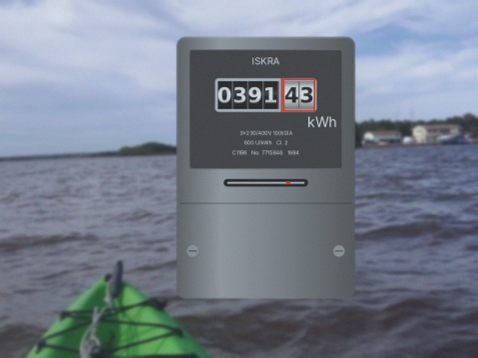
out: 391.43 kWh
